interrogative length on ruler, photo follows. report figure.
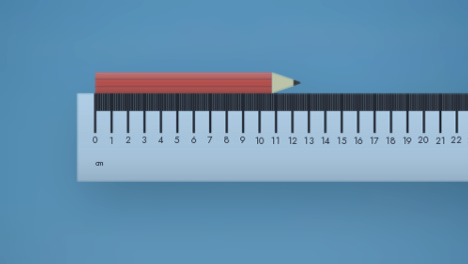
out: 12.5 cm
